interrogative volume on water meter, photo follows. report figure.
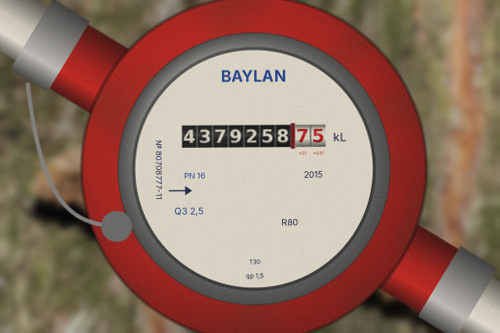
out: 4379258.75 kL
